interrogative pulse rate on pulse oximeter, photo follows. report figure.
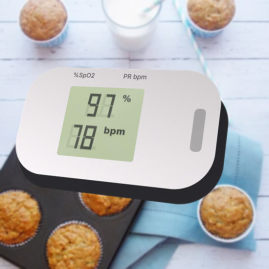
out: 78 bpm
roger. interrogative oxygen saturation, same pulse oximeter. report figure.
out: 97 %
